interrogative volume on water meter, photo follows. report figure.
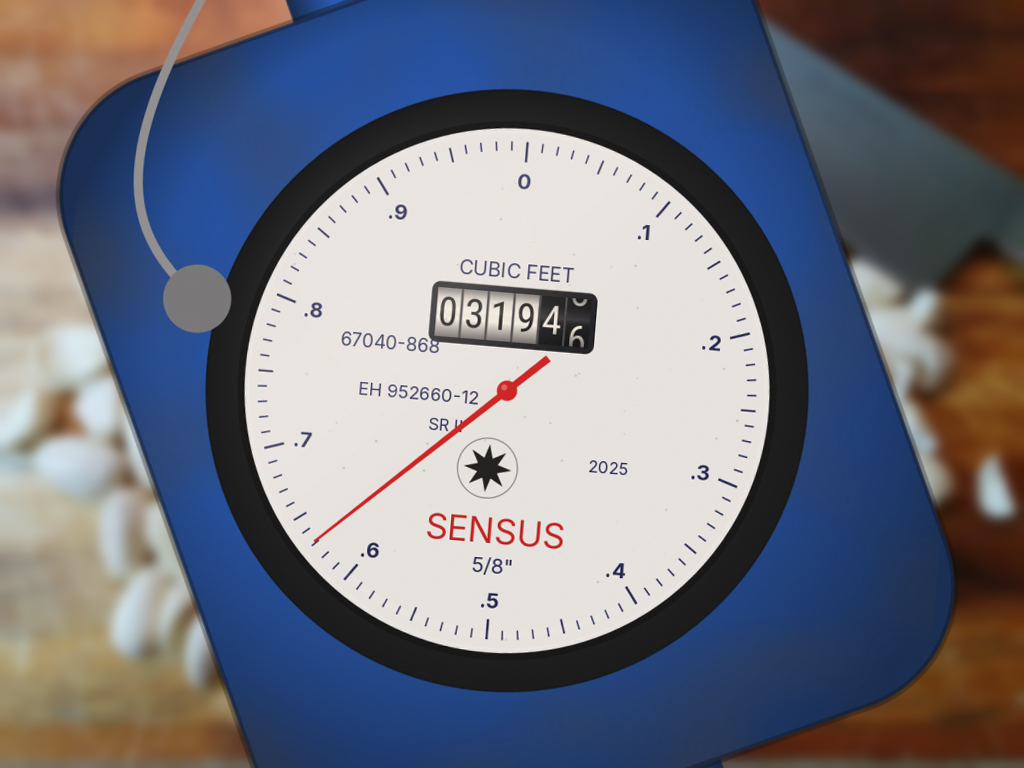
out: 31945.63 ft³
